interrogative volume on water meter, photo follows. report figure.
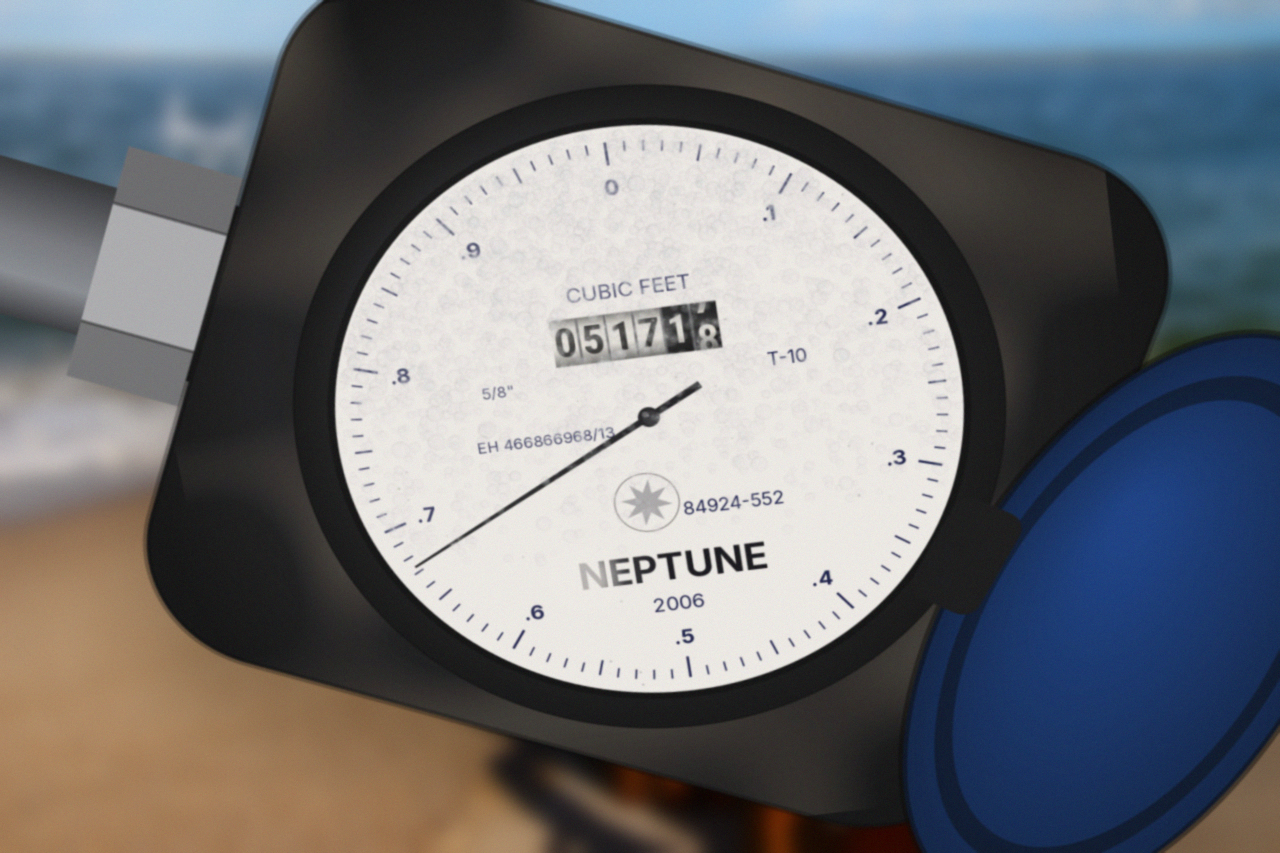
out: 51717.67 ft³
